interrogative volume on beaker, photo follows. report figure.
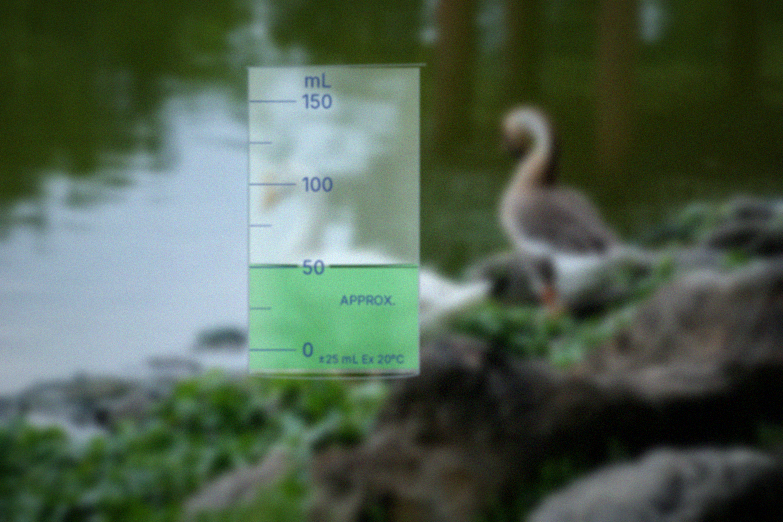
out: 50 mL
